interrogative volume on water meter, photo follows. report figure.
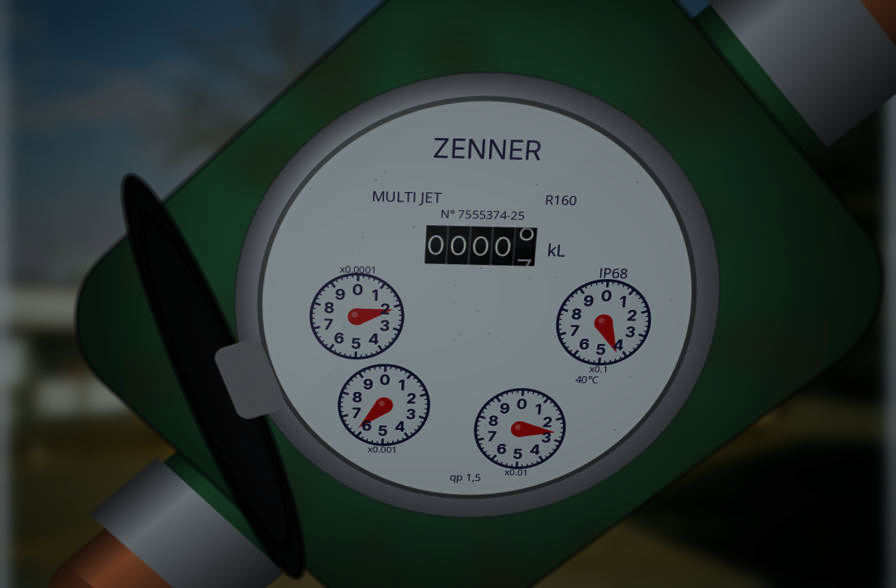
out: 6.4262 kL
